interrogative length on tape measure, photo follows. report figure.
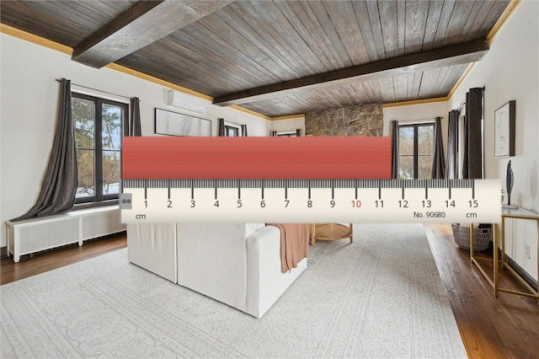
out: 11.5 cm
